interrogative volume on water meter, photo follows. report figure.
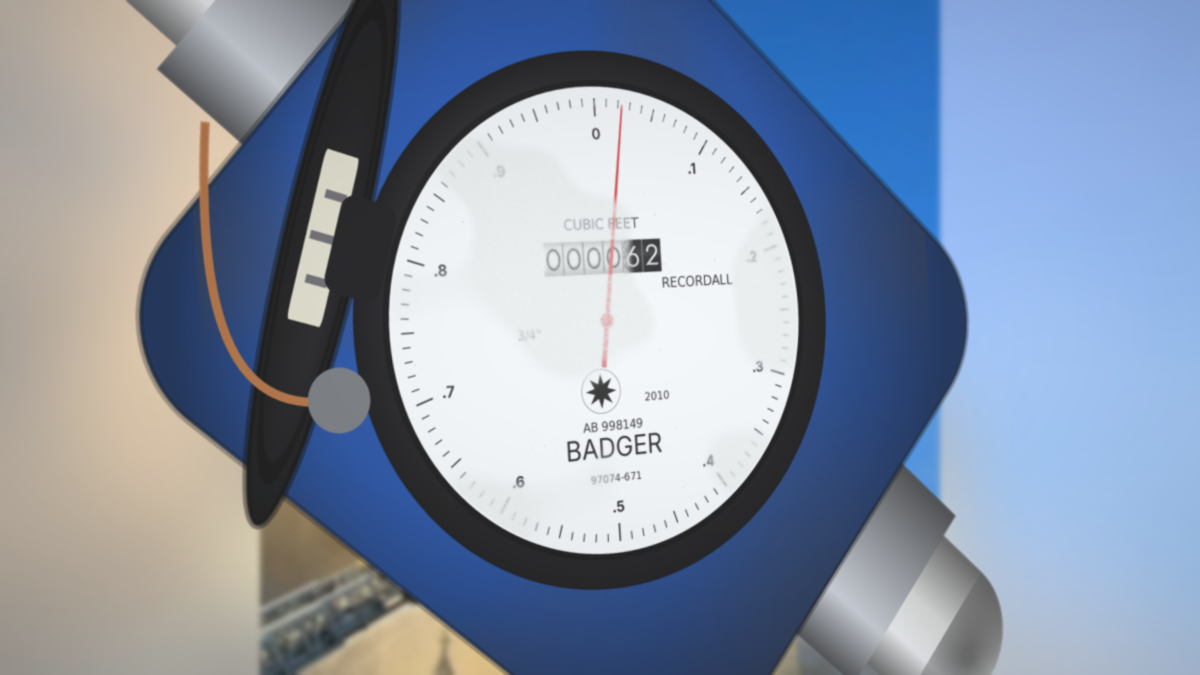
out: 62.02 ft³
